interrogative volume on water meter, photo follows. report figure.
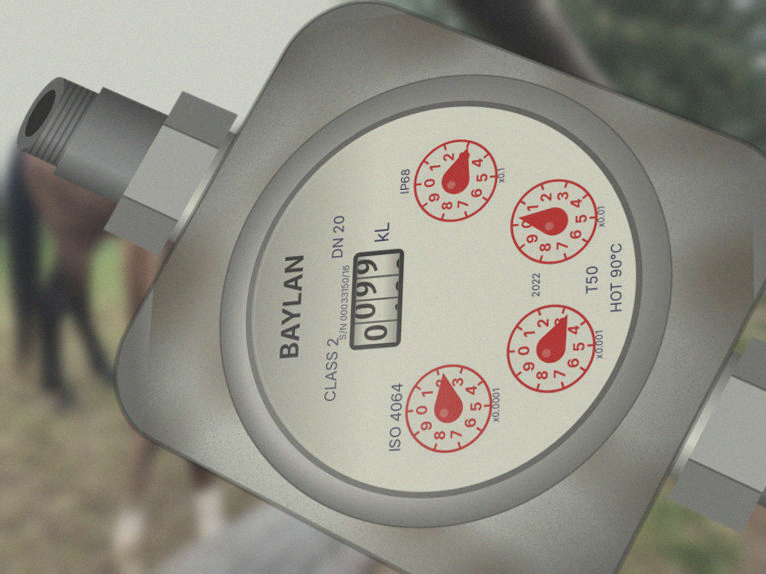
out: 99.3032 kL
